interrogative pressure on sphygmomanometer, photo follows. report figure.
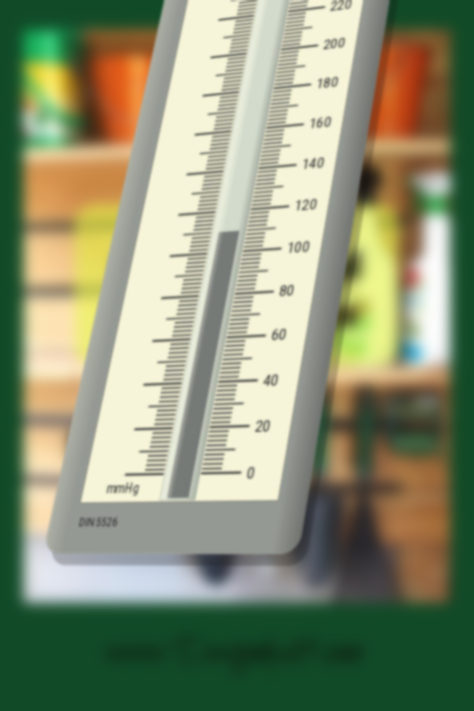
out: 110 mmHg
